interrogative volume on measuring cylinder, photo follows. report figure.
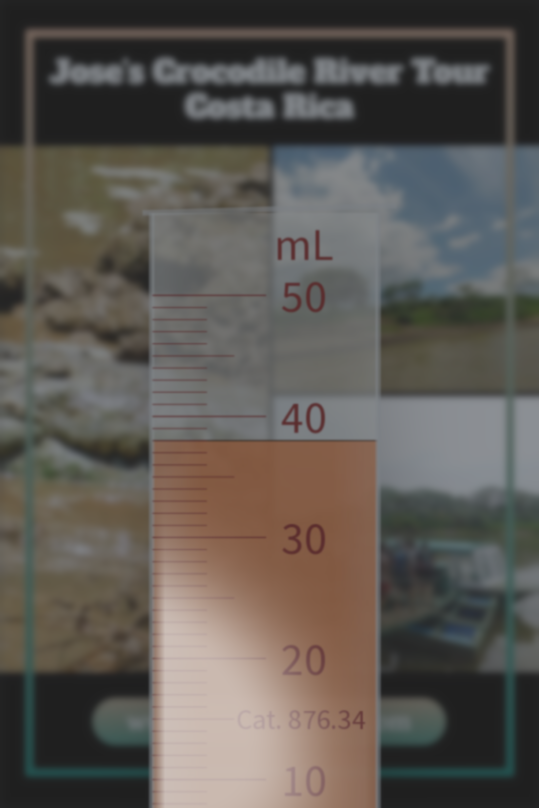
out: 38 mL
